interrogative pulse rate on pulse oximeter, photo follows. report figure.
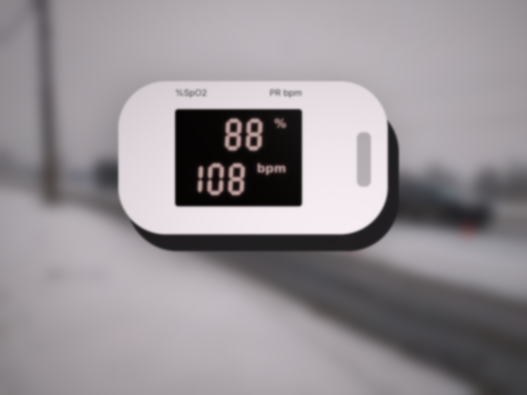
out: 108 bpm
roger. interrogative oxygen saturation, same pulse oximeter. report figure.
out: 88 %
